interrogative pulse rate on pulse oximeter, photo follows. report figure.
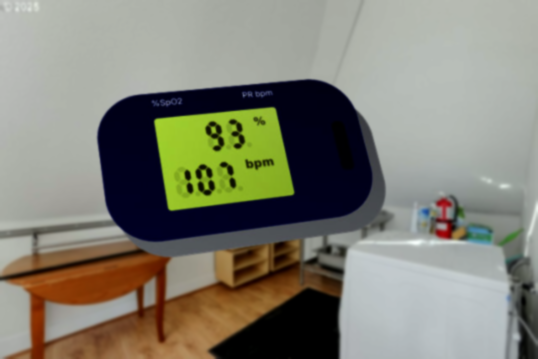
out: 107 bpm
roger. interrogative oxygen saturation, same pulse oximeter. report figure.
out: 93 %
